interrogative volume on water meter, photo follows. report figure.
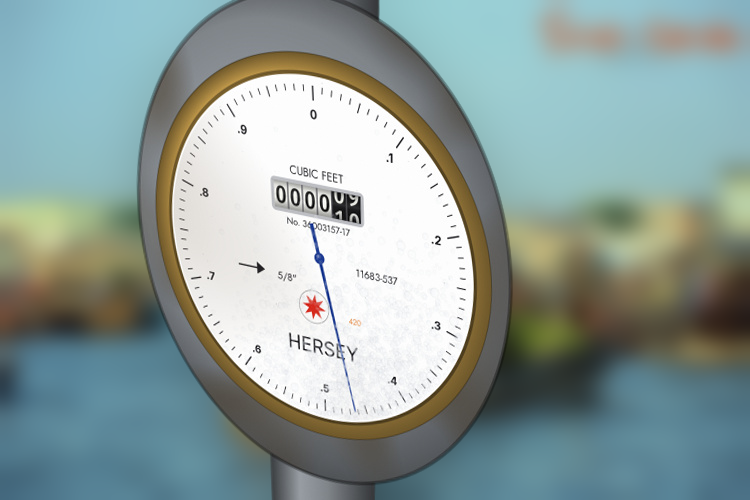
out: 9.46 ft³
